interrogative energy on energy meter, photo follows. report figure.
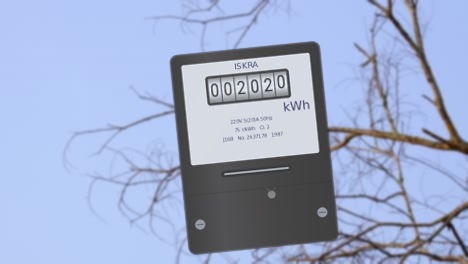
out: 2020 kWh
